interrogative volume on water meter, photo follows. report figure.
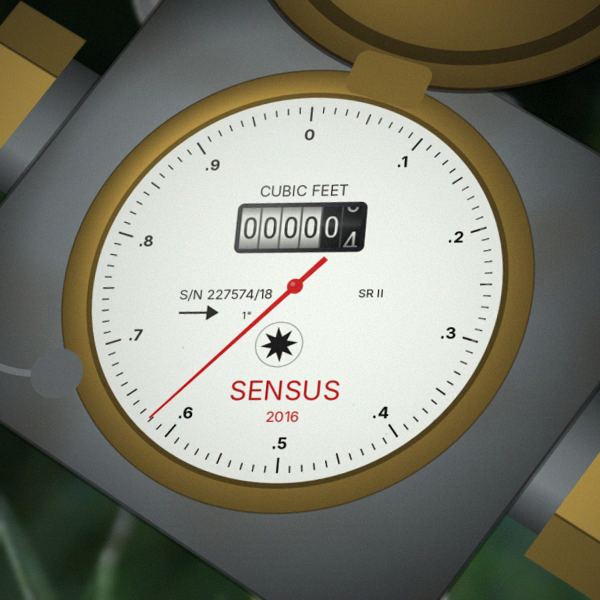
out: 3.62 ft³
